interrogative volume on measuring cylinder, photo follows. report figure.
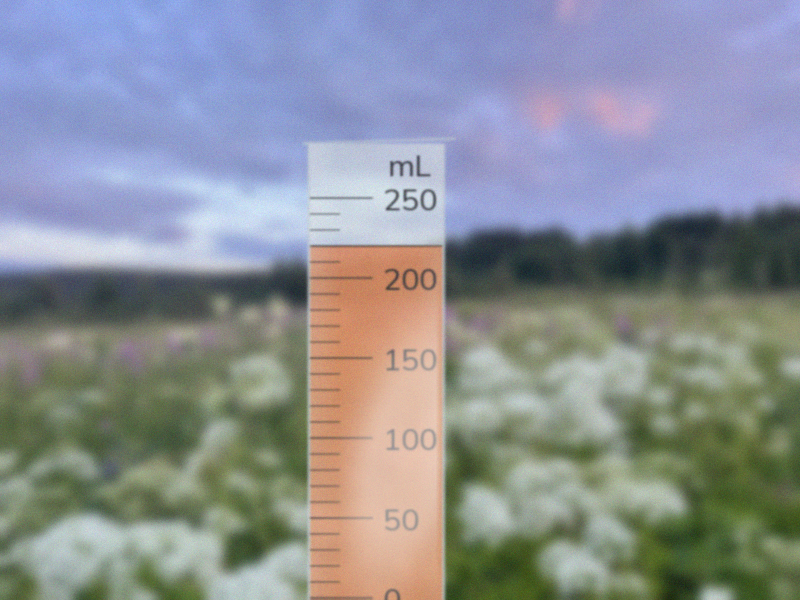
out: 220 mL
